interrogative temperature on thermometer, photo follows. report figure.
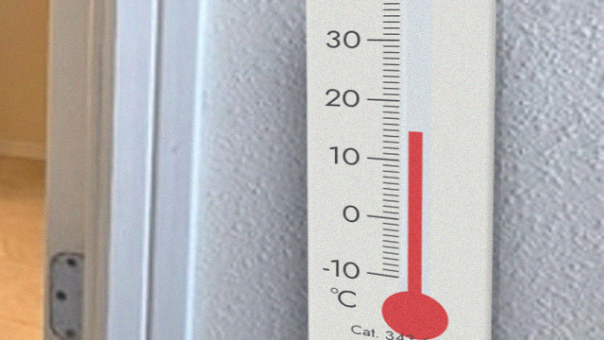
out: 15 °C
